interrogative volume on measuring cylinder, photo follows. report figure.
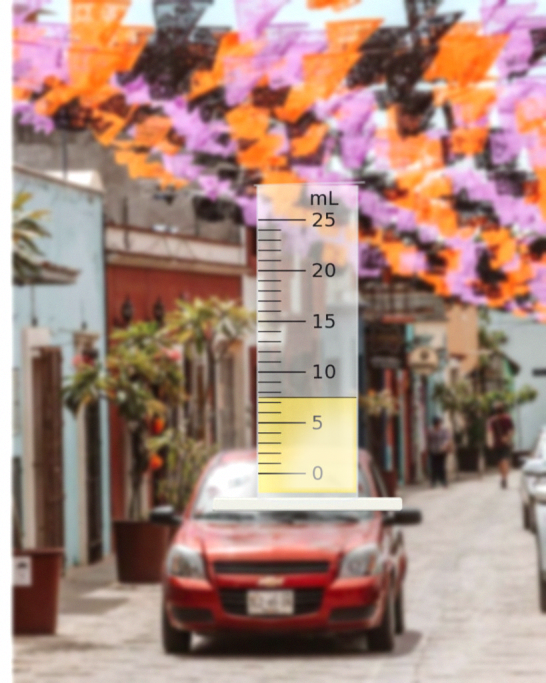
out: 7.5 mL
